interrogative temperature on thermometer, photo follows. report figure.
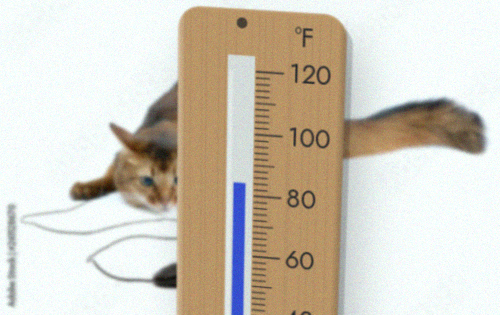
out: 84 °F
